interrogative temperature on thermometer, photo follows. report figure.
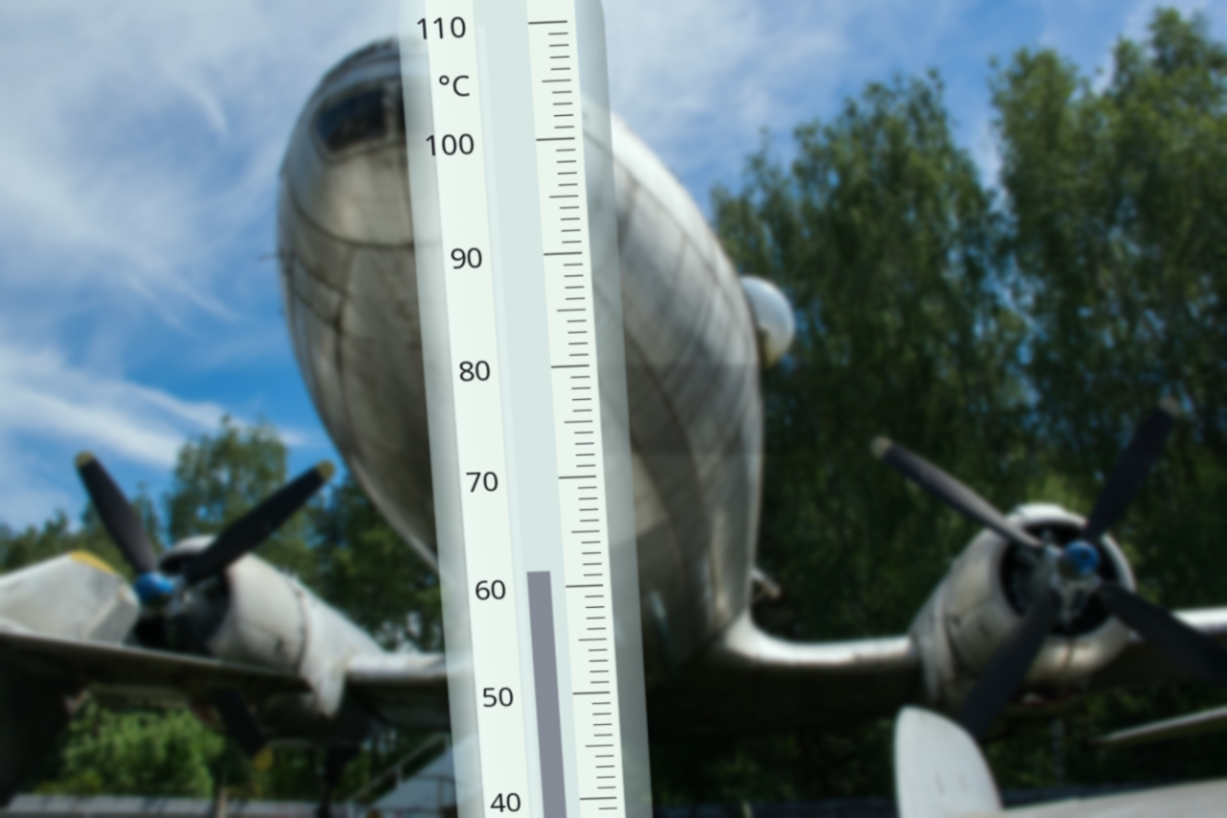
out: 61.5 °C
